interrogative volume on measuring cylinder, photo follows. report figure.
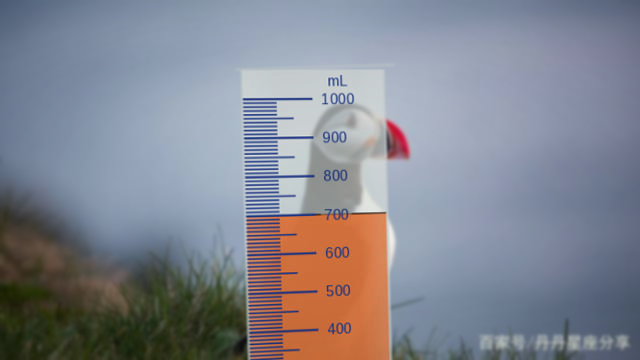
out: 700 mL
